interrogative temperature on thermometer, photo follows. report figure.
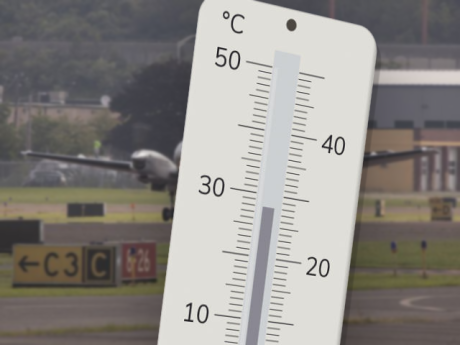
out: 28 °C
